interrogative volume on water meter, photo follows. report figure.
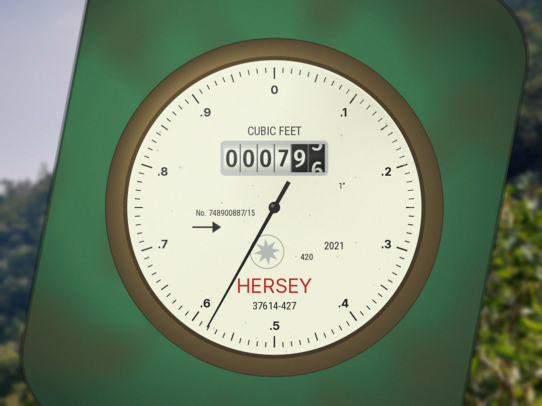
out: 795.58 ft³
